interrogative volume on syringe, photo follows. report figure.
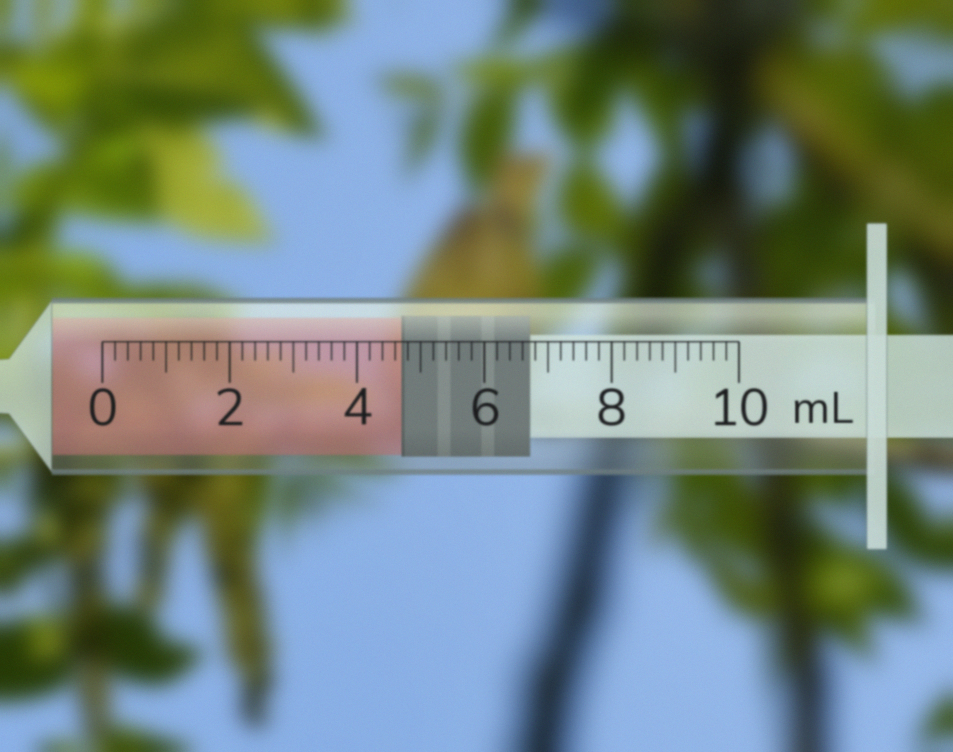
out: 4.7 mL
